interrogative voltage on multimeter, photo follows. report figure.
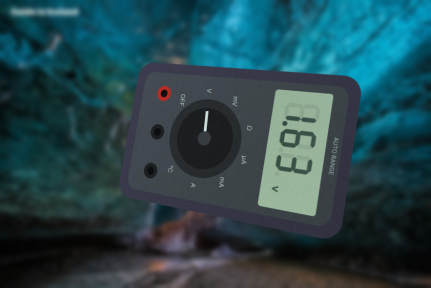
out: 1.63 V
